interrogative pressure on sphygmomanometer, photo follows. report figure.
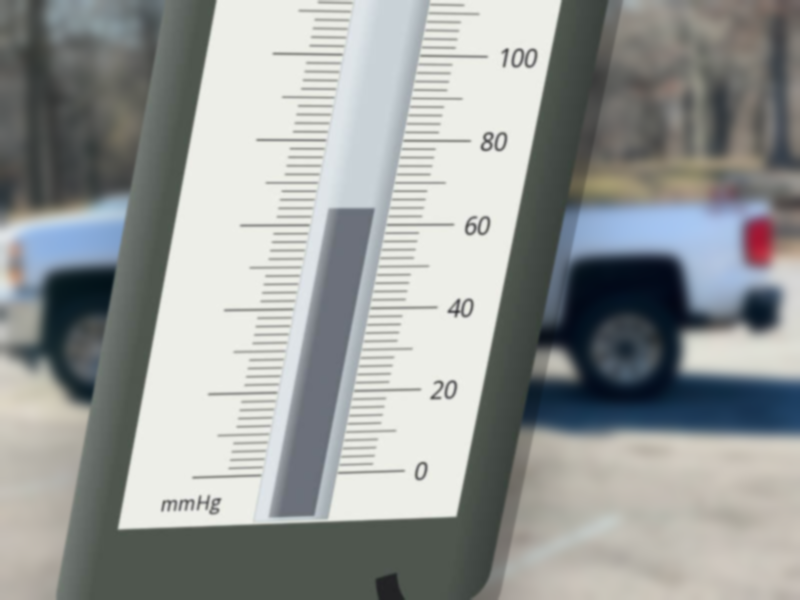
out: 64 mmHg
